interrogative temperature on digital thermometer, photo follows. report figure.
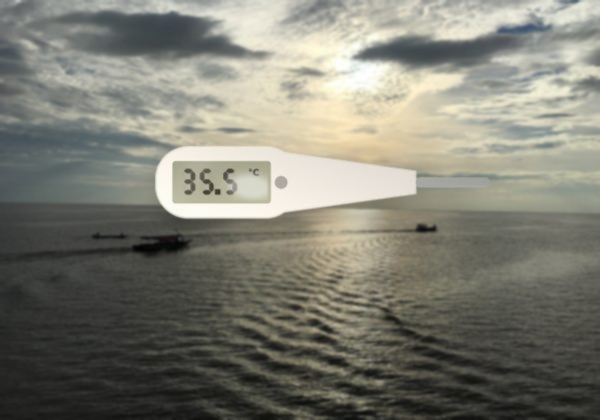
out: 35.5 °C
